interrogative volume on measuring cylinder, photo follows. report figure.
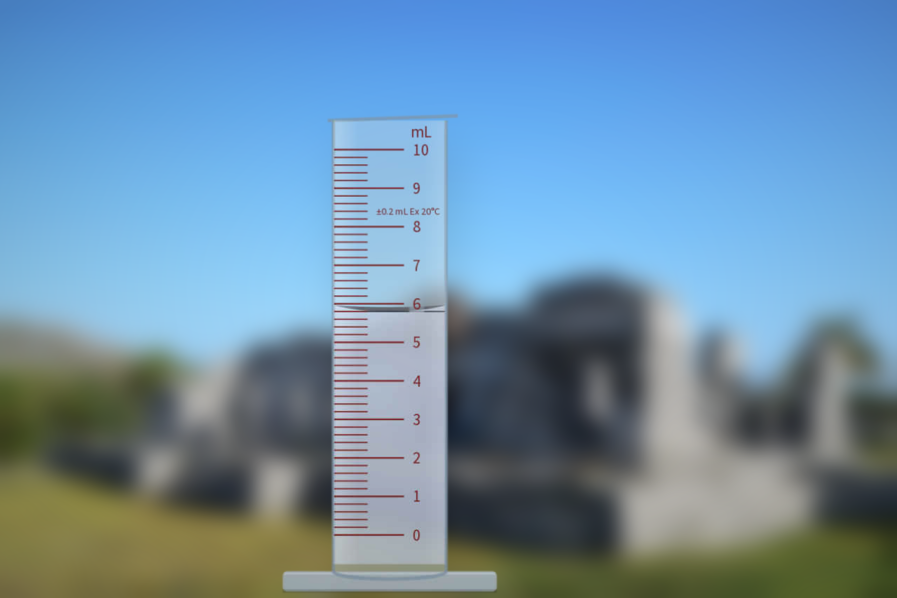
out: 5.8 mL
